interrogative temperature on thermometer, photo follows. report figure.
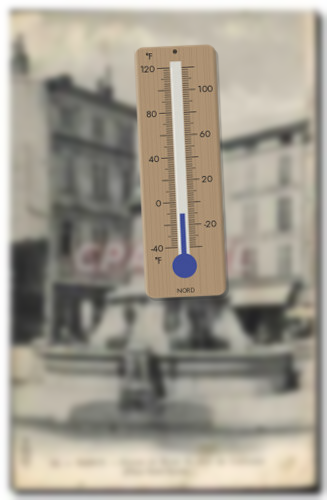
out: -10 °F
